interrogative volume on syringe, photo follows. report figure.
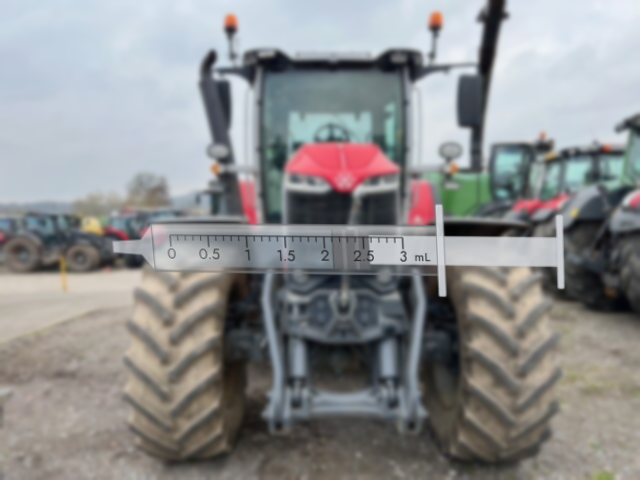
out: 2.1 mL
